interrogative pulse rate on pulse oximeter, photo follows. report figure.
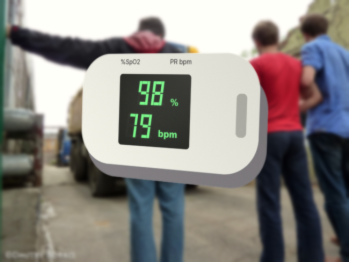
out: 79 bpm
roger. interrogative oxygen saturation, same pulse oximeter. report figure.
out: 98 %
